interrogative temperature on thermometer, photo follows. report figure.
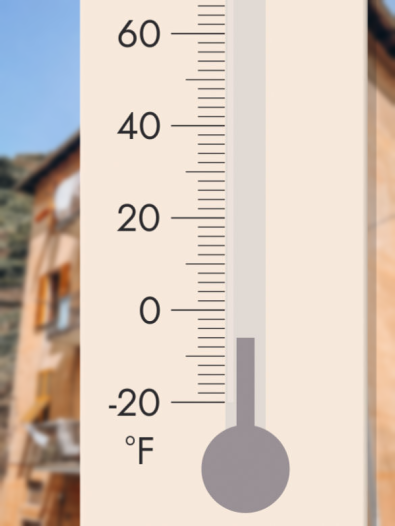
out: -6 °F
